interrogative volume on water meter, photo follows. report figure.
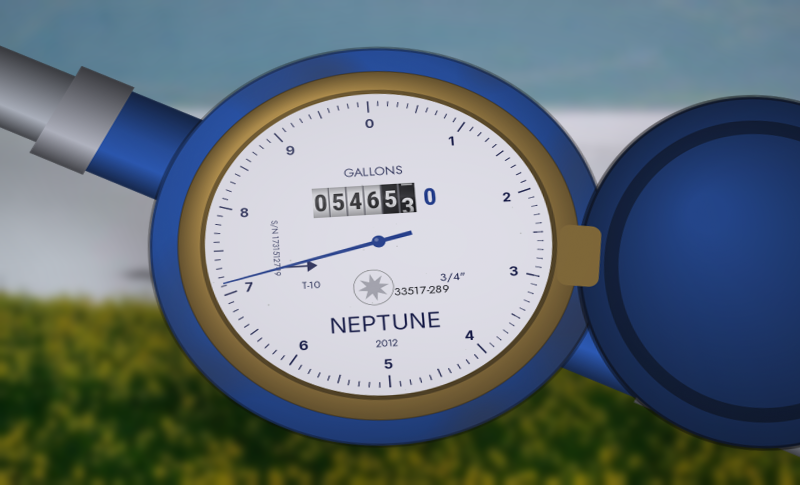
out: 546527.1 gal
